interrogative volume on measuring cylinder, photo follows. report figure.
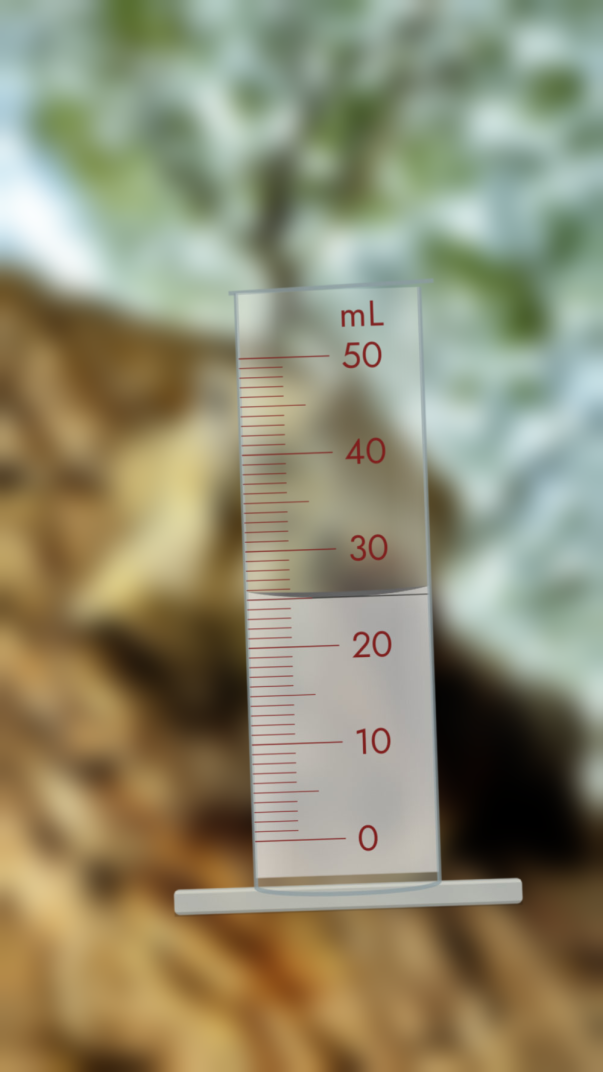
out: 25 mL
